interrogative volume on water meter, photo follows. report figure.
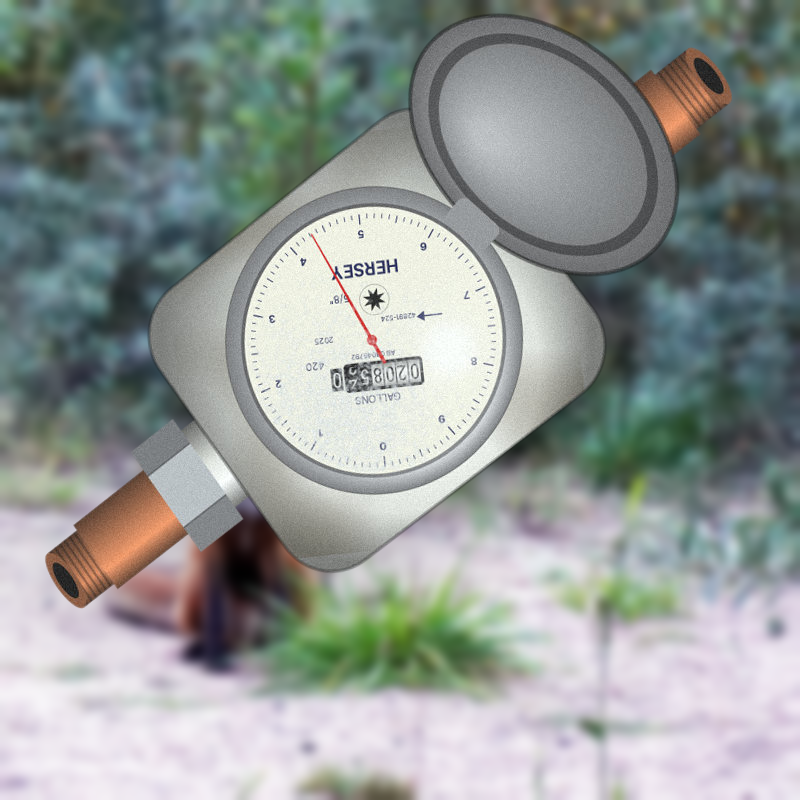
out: 208524.3 gal
